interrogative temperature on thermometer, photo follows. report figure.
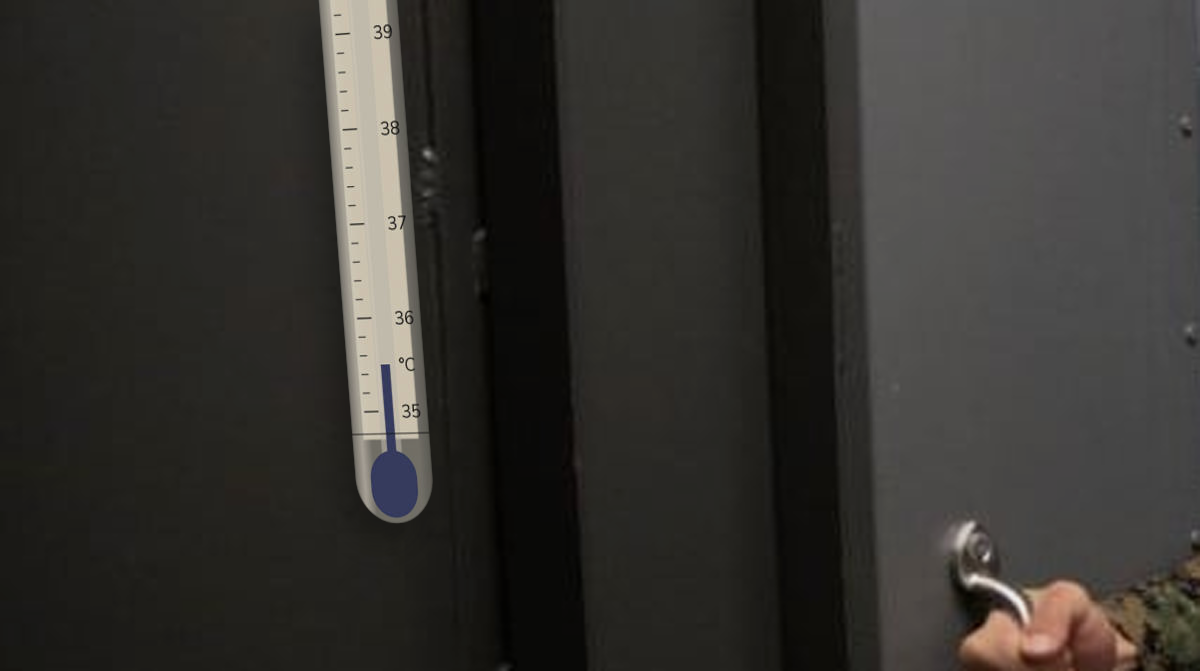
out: 35.5 °C
